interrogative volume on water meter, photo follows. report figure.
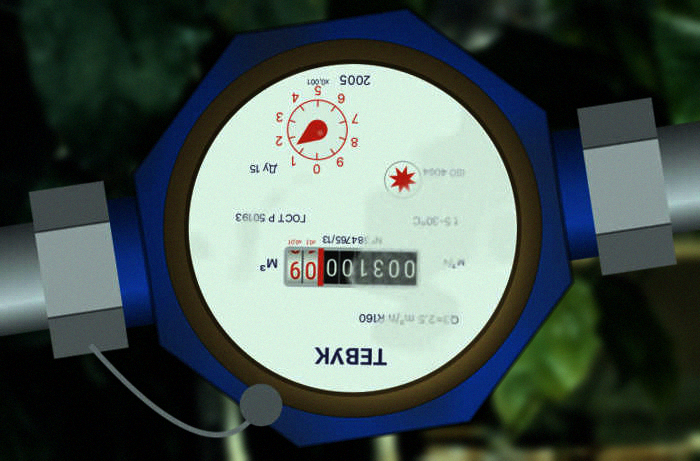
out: 3100.091 m³
